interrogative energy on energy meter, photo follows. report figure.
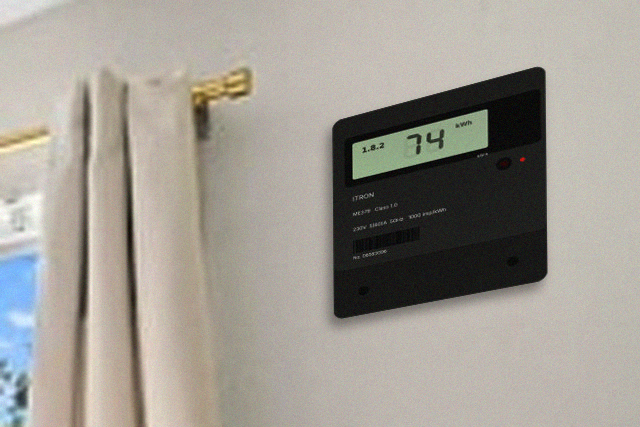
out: 74 kWh
